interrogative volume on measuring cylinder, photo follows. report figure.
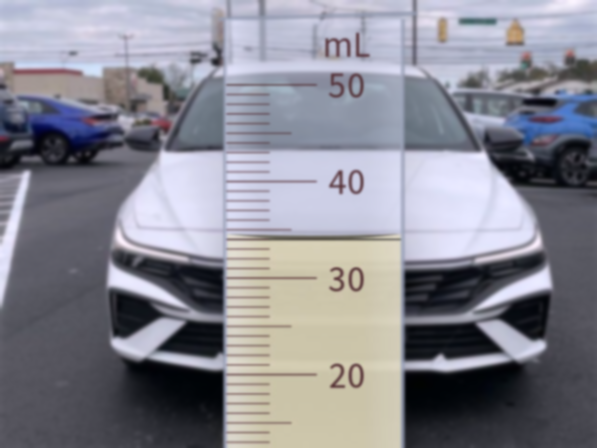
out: 34 mL
